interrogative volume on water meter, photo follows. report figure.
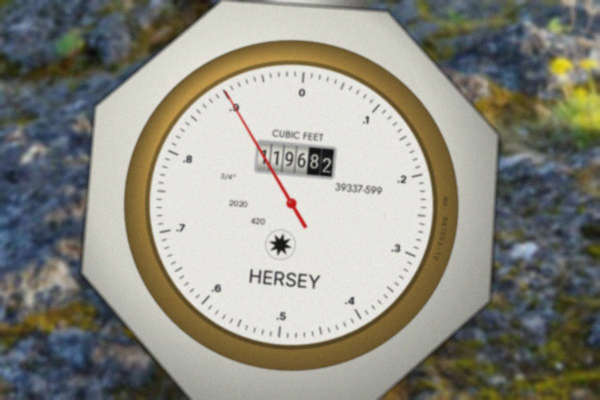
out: 119681.90 ft³
